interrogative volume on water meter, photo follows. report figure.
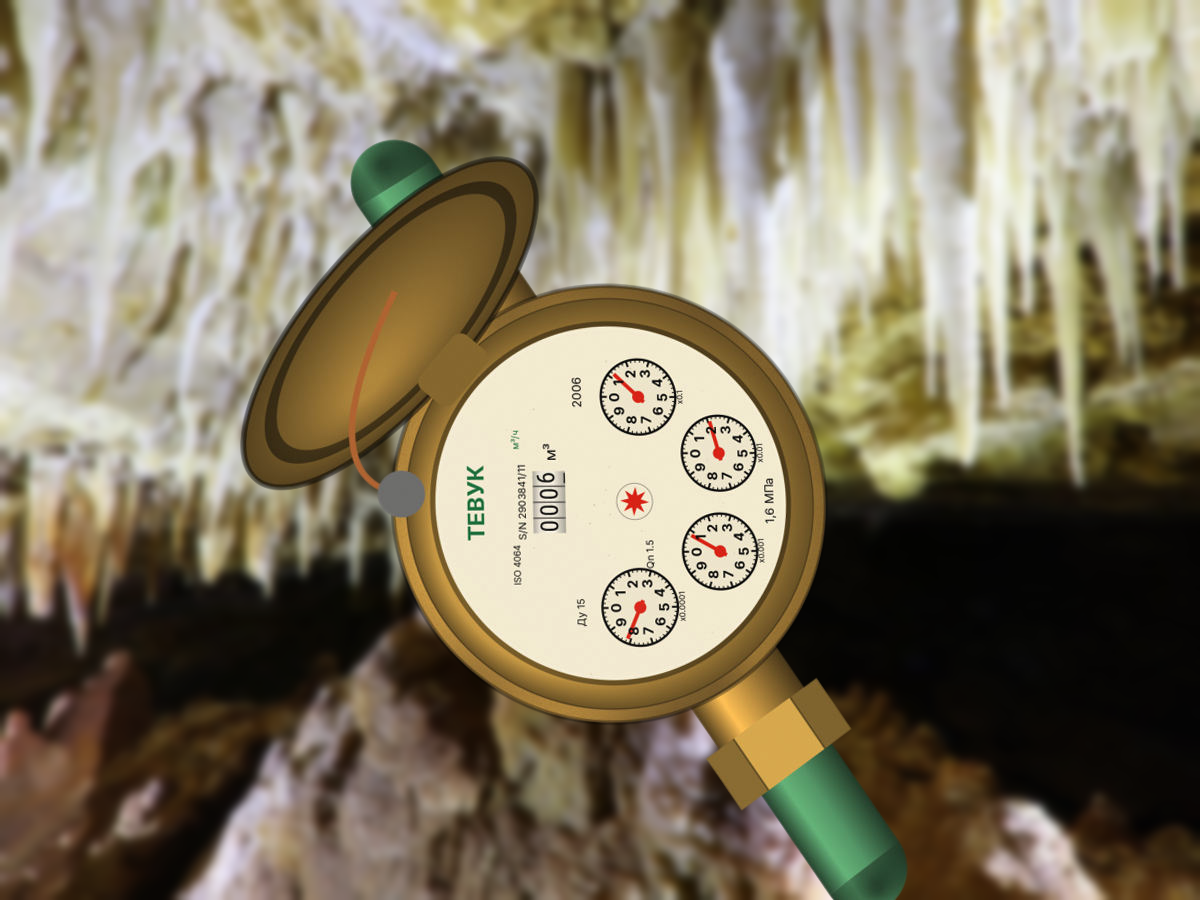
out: 6.1208 m³
